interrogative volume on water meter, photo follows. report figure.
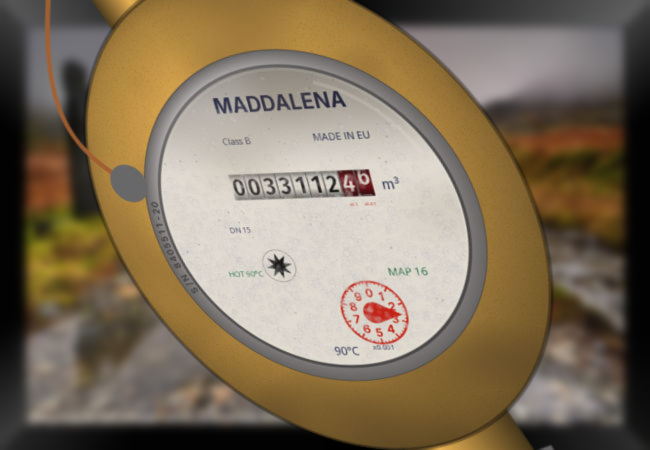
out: 33112.462 m³
